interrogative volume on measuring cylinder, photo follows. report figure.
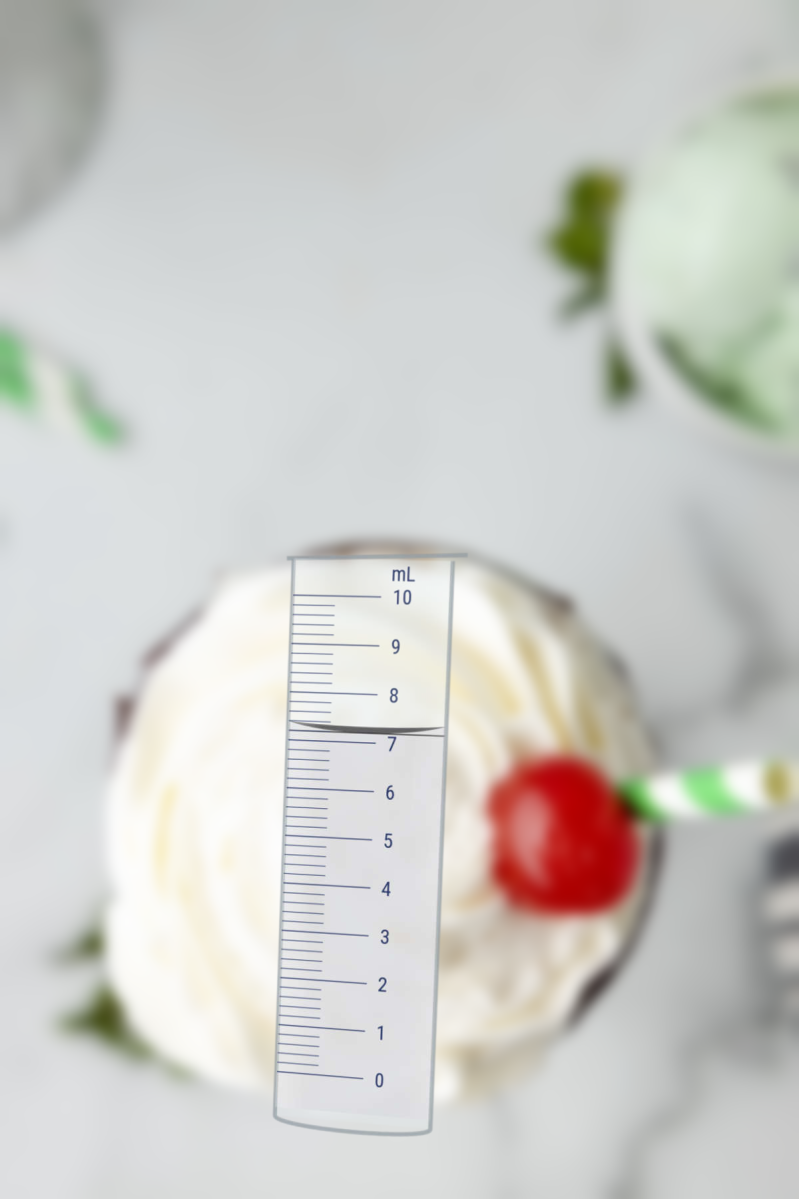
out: 7.2 mL
